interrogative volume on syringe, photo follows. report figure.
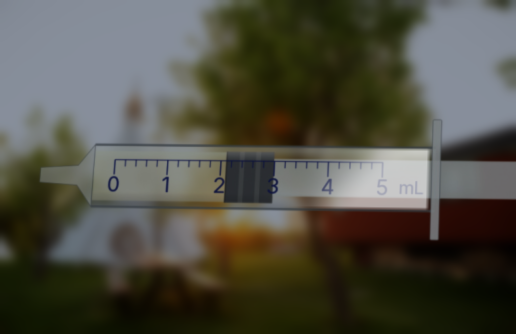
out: 2.1 mL
